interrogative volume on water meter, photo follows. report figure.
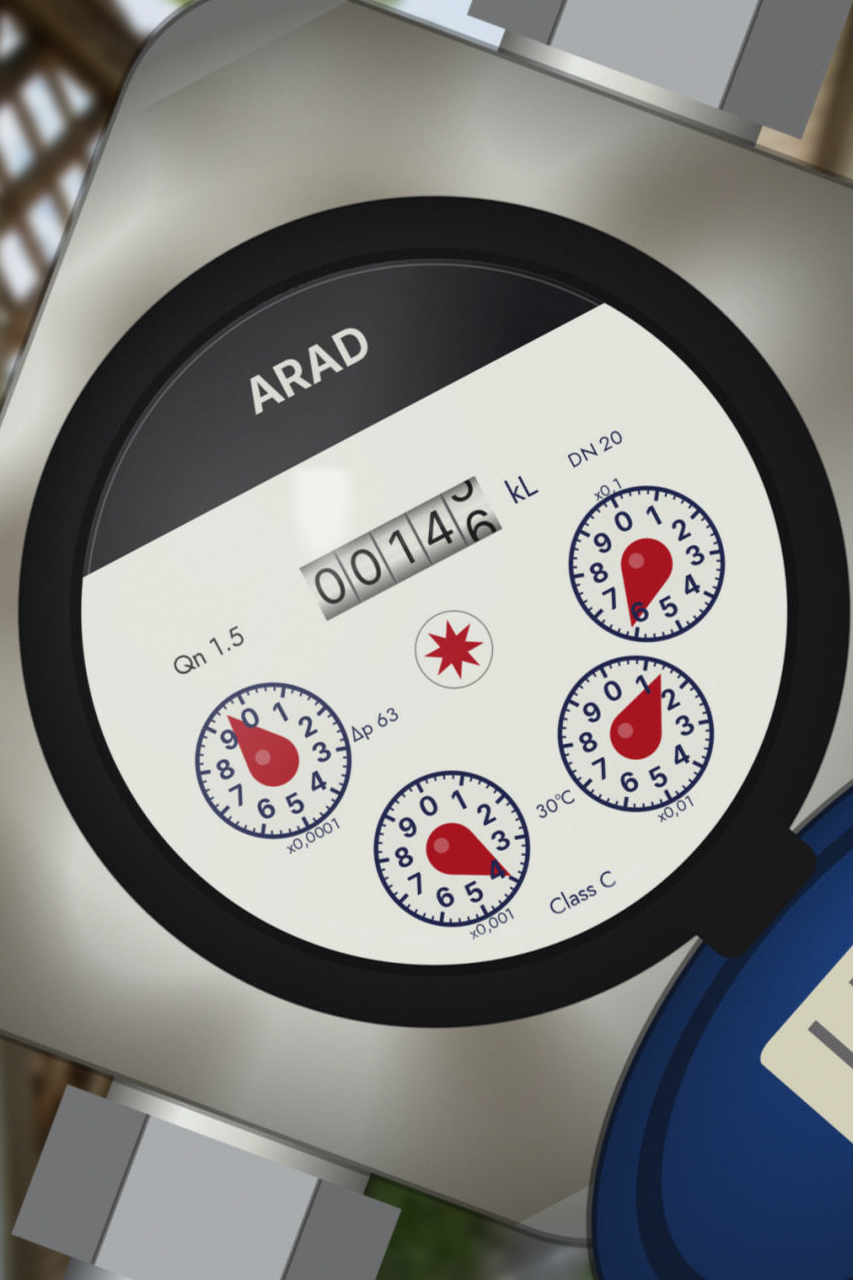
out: 145.6139 kL
